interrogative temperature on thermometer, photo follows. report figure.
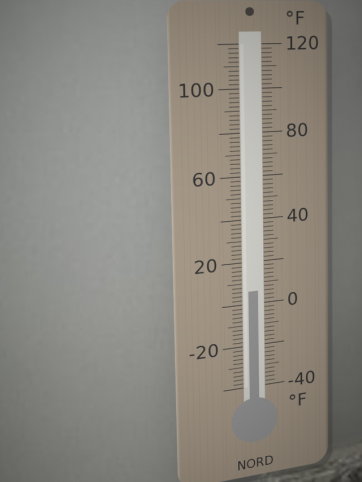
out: 6 °F
